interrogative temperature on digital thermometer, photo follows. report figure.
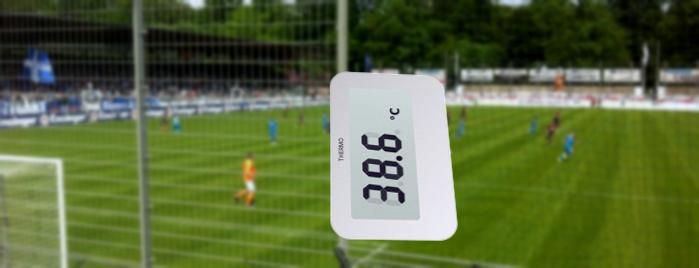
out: 38.6 °C
